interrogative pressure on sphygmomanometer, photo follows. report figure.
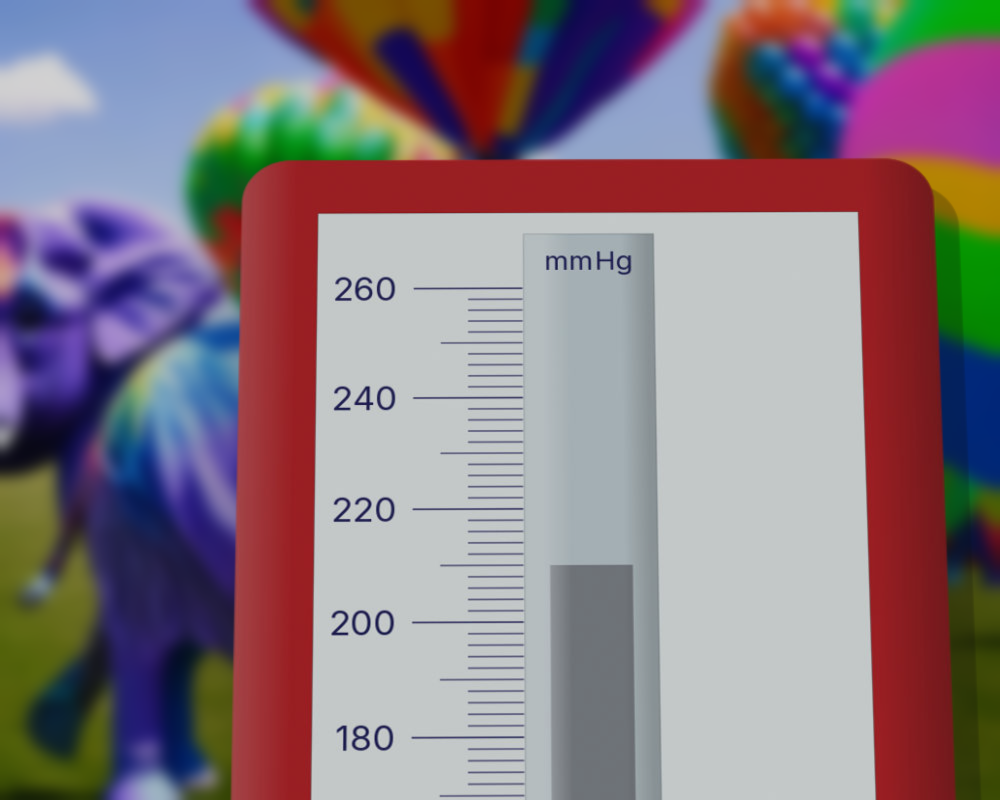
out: 210 mmHg
